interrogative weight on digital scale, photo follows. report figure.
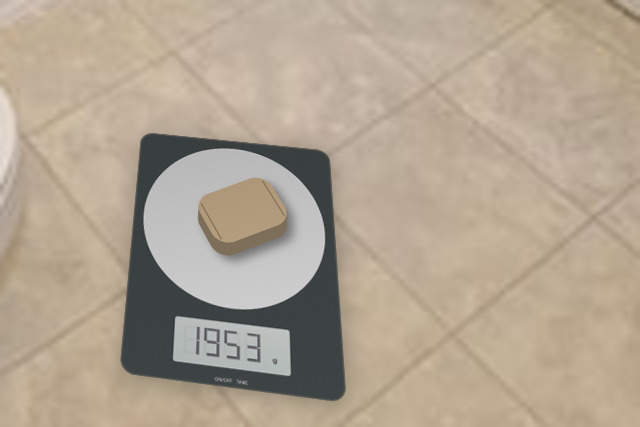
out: 1953 g
